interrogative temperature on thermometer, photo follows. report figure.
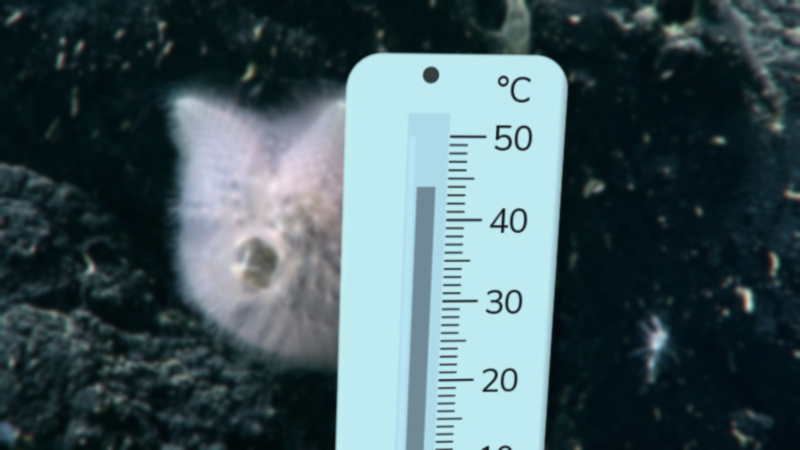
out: 44 °C
